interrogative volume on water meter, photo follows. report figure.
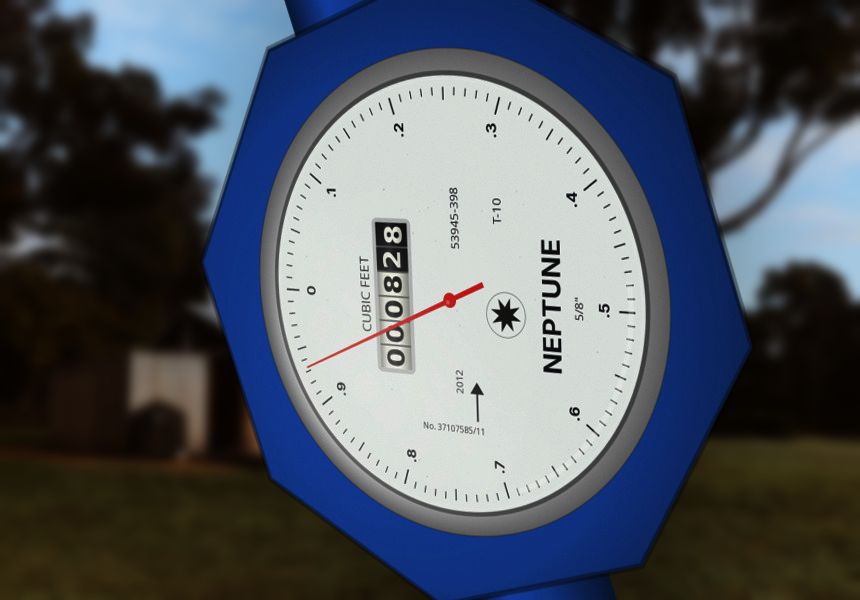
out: 827.93 ft³
